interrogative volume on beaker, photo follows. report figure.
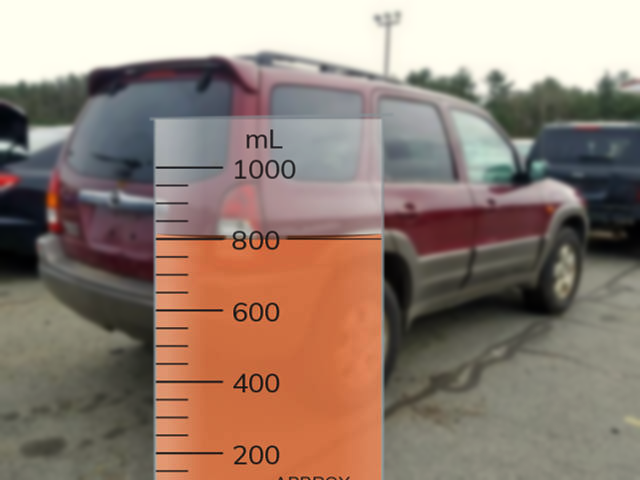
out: 800 mL
